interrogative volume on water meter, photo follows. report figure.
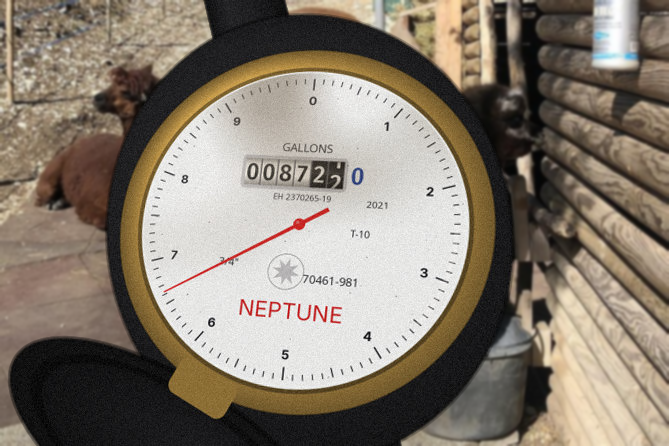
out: 87216.6 gal
